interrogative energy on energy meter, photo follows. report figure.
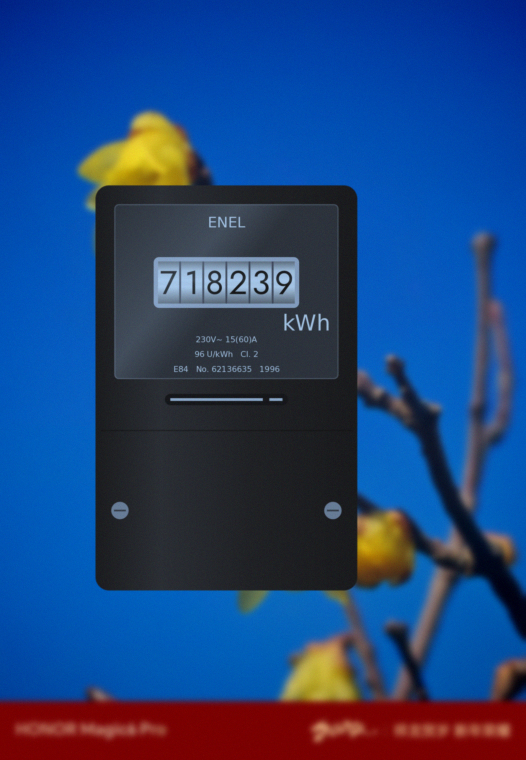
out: 718239 kWh
